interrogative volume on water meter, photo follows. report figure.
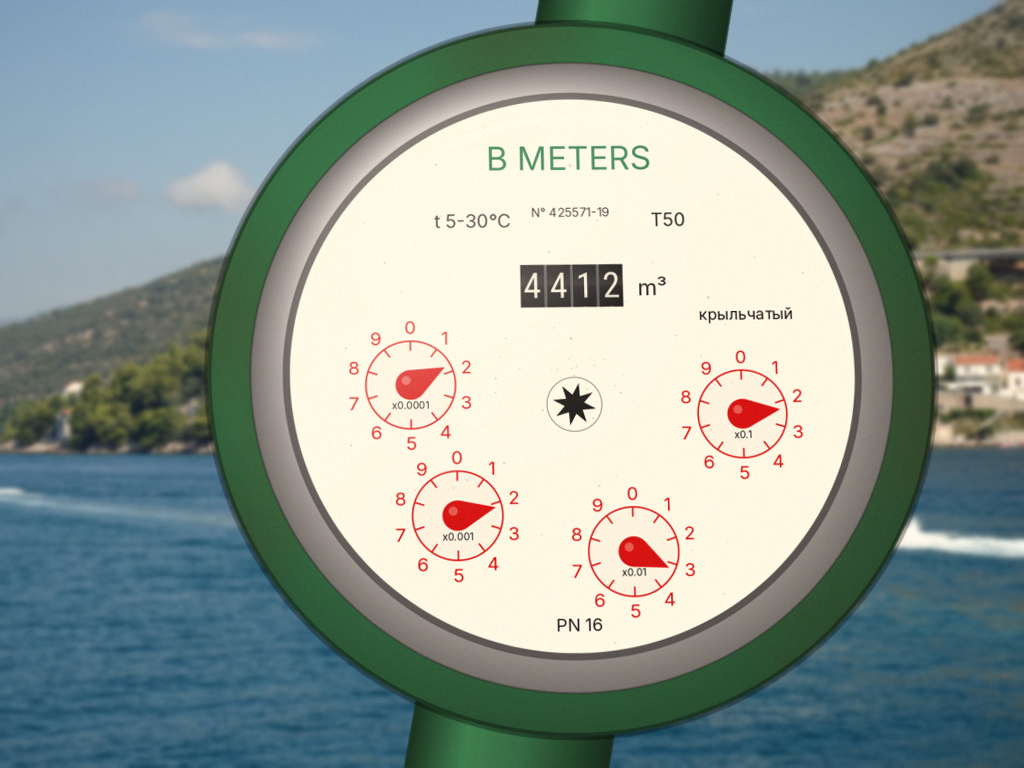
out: 4412.2321 m³
